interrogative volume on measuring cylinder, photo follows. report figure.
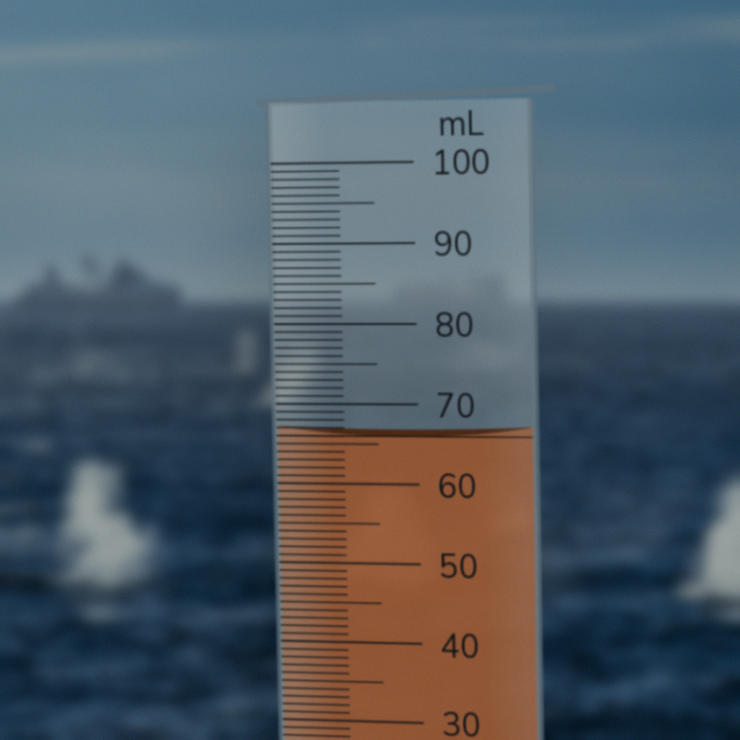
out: 66 mL
